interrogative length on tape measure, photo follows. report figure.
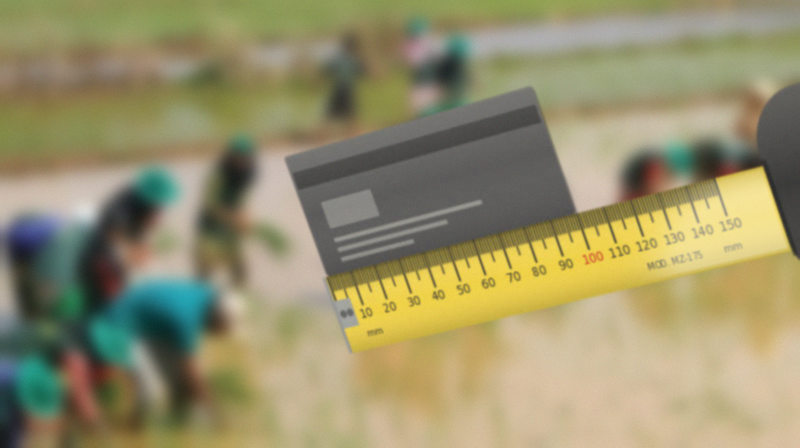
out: 100 mm
